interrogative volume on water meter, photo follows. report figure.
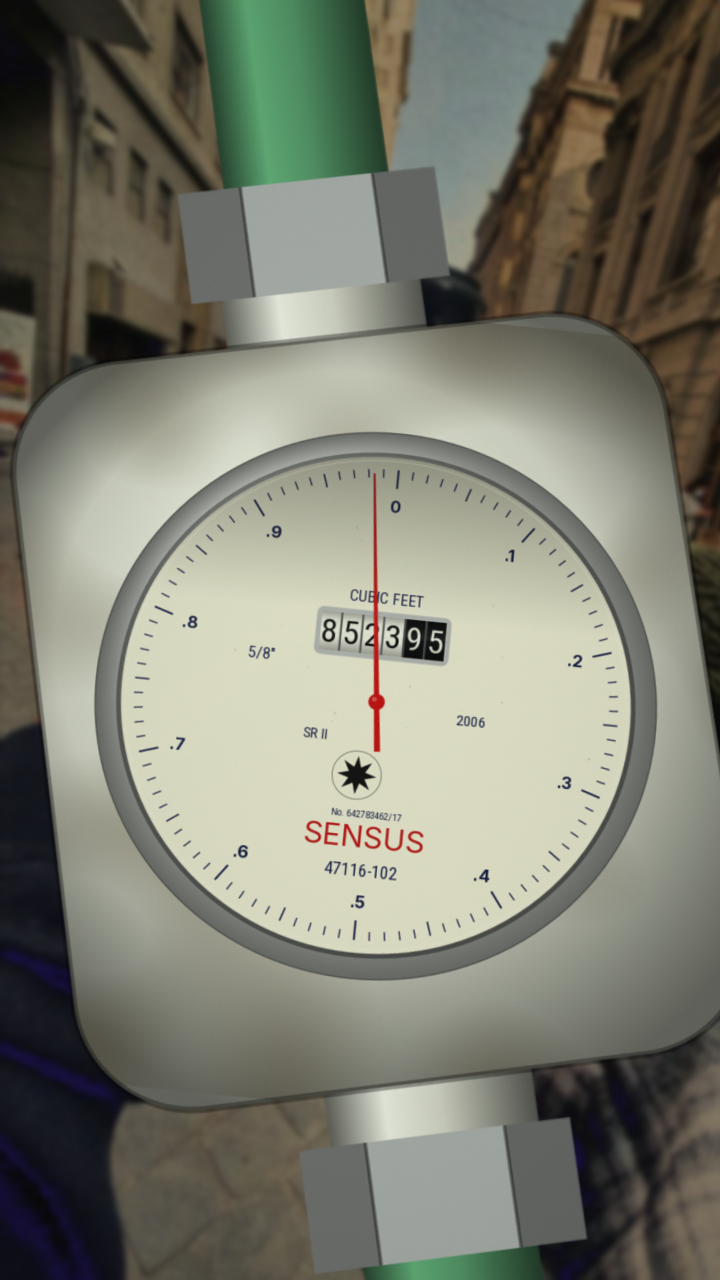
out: 852394.98 ft³
